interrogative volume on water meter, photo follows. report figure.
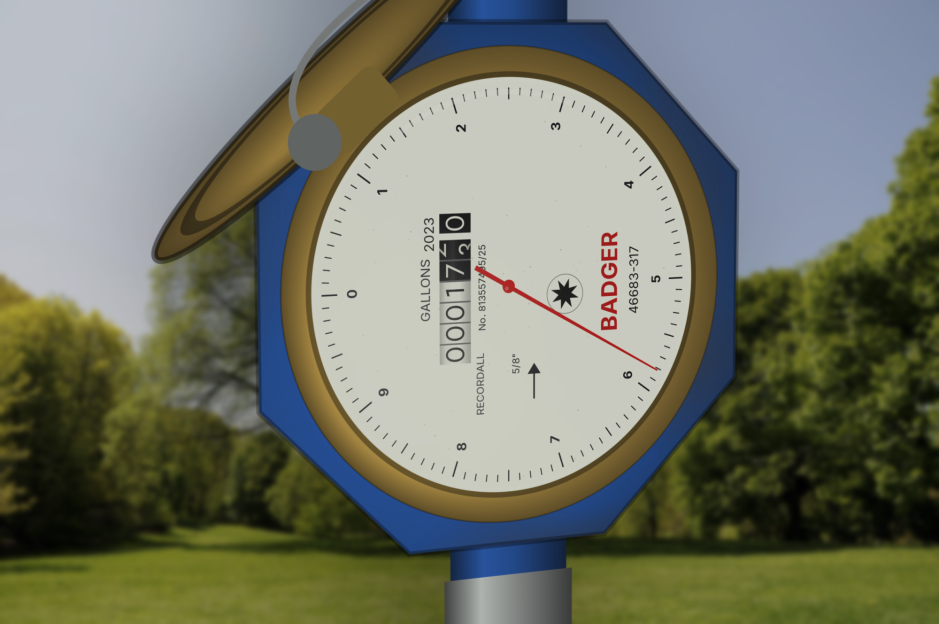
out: 1725.8 gal
